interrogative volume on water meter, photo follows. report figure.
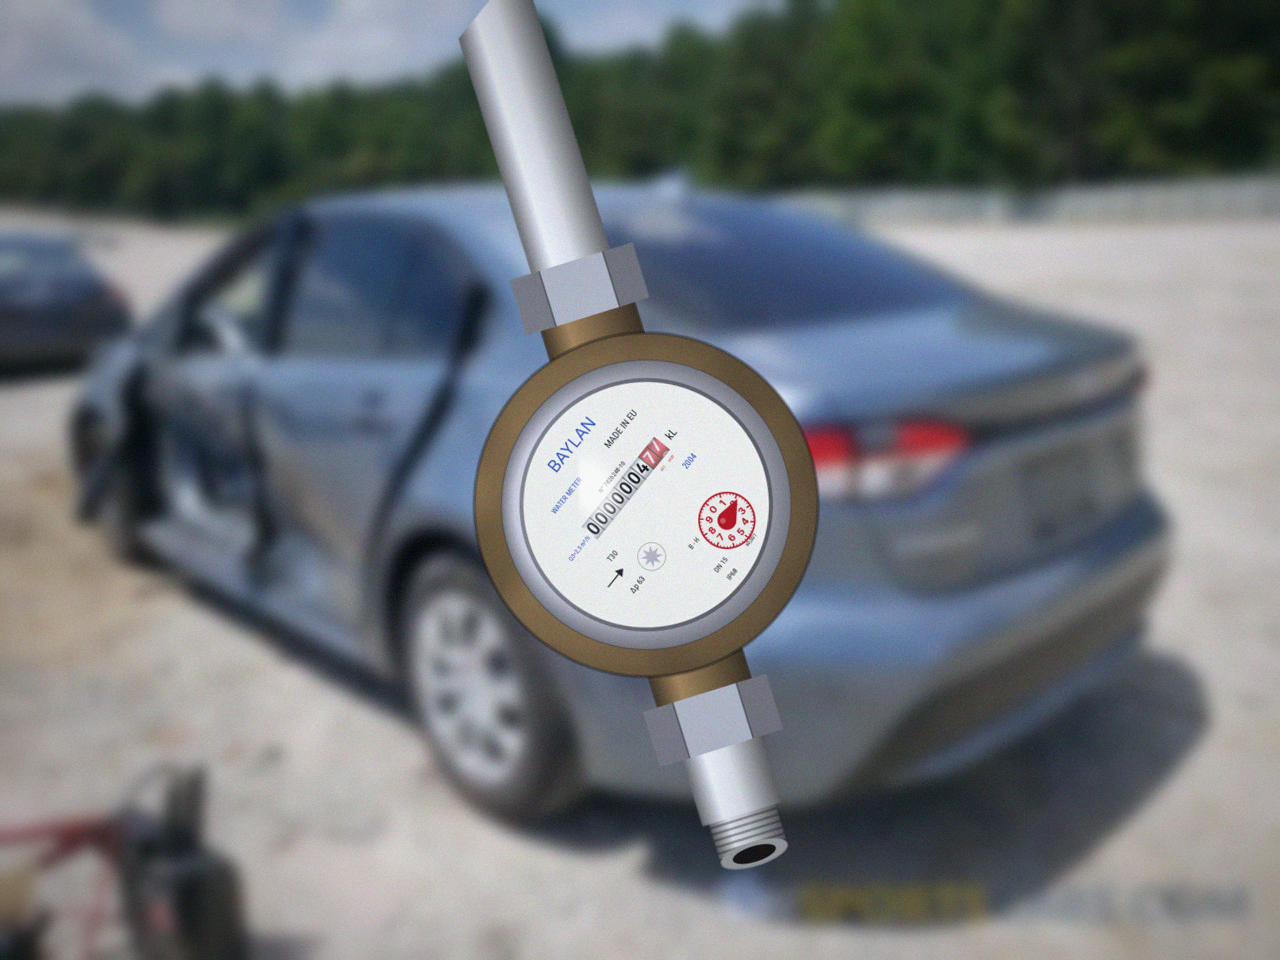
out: 4.772 kL
